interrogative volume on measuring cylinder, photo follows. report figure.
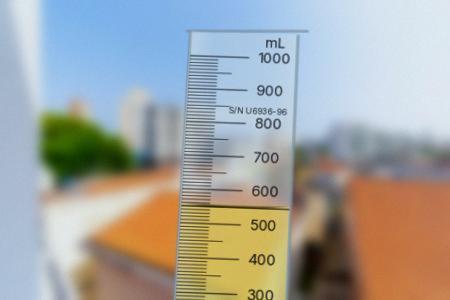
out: 550 mL
